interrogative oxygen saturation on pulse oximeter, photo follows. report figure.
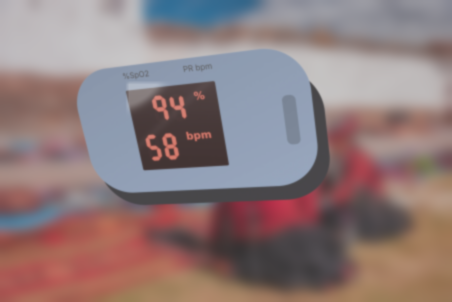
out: 94 %
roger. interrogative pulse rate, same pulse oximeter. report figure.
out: 58 bpm
